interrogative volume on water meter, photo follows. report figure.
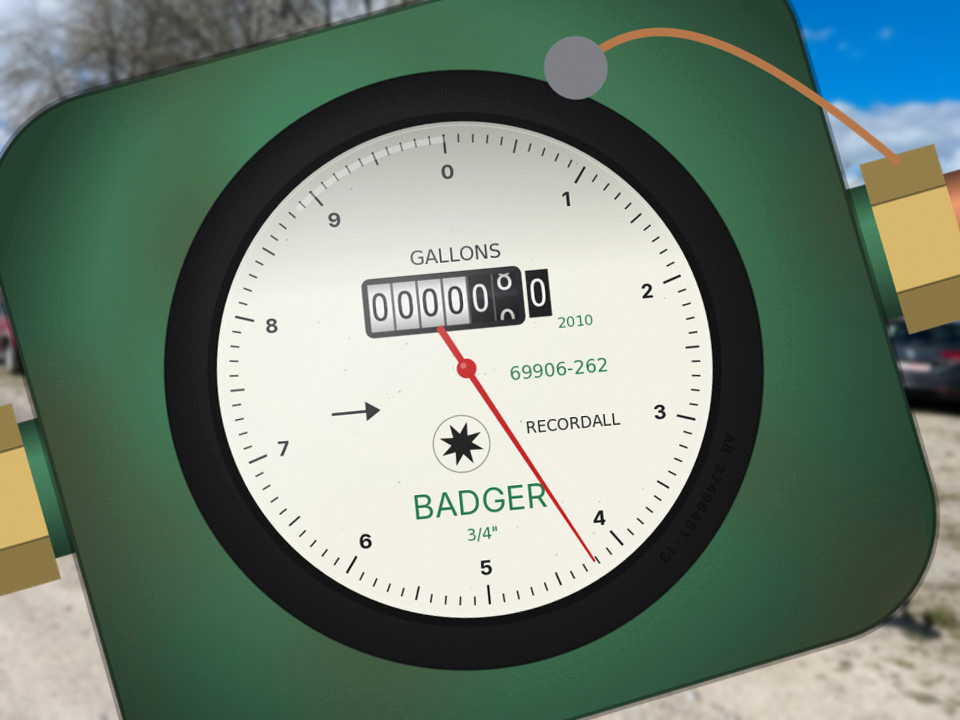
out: 84.2 gal
